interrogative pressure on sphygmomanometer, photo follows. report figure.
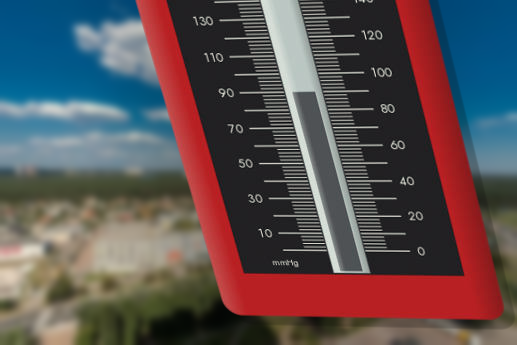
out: 90 mmHg
